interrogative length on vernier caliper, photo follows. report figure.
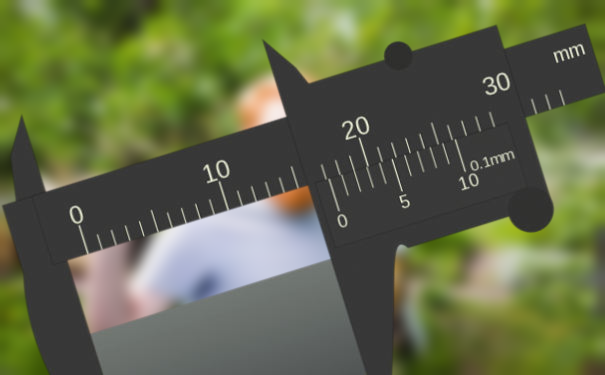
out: 17.2 mm
